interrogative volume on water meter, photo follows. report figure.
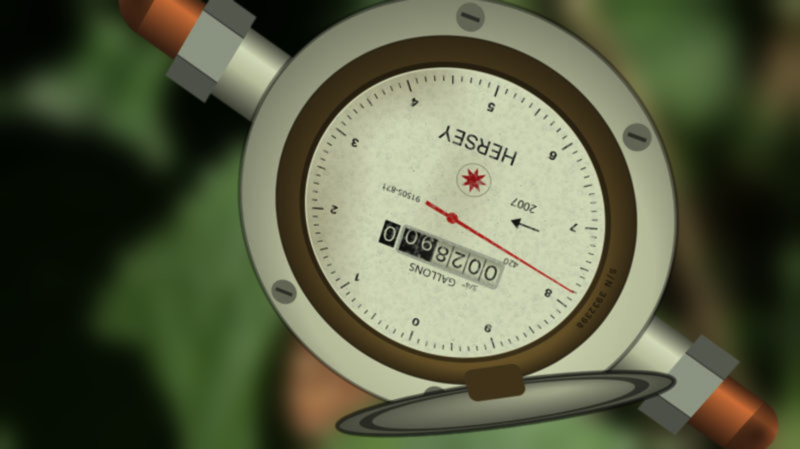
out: 28897.8 gal
